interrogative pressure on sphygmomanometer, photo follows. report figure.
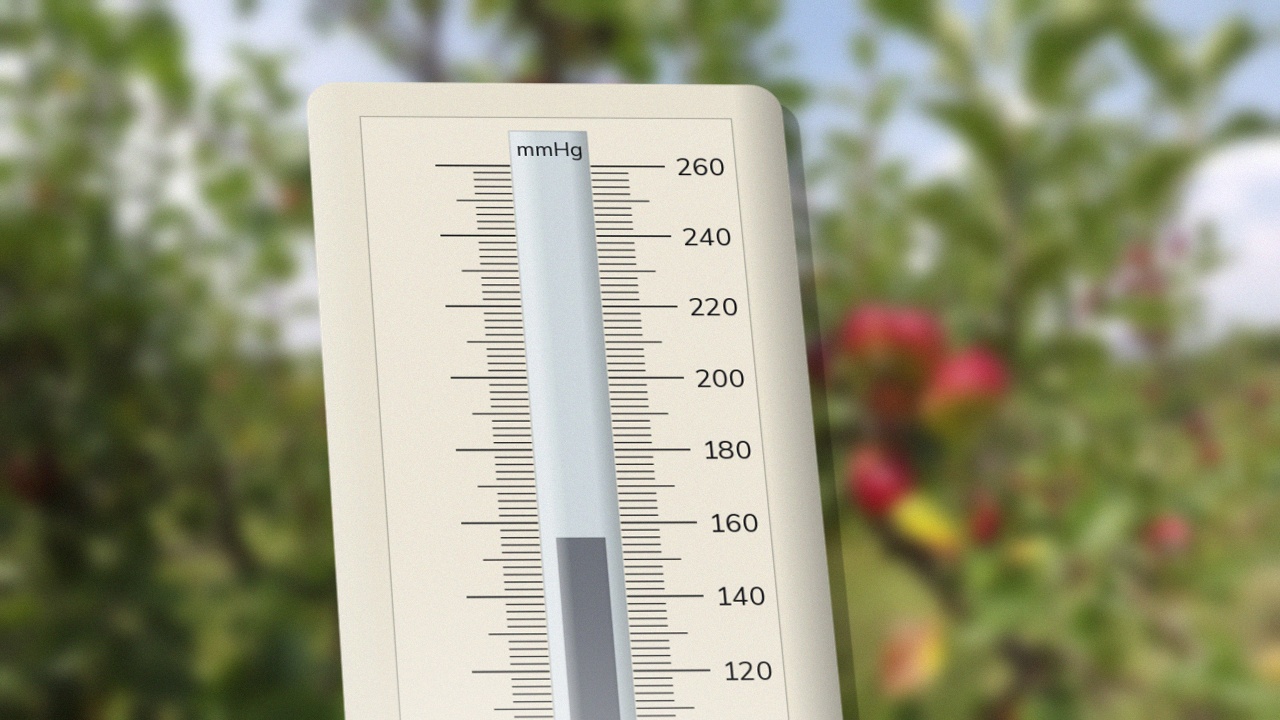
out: 156 mmHg
